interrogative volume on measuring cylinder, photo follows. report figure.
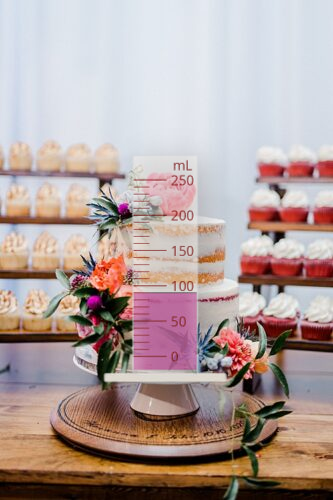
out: 90 mL
